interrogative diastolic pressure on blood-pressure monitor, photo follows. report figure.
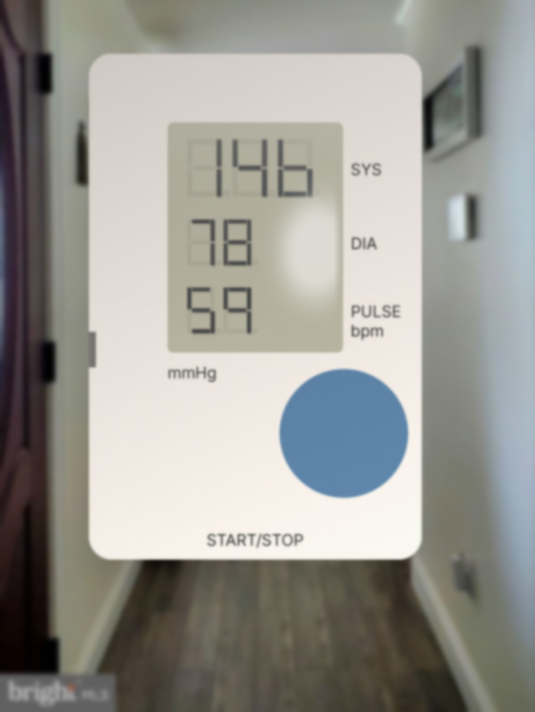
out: 78 mmHg
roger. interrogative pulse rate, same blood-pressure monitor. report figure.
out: 59 bpm
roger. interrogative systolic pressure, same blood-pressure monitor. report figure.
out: 146 mmHg
